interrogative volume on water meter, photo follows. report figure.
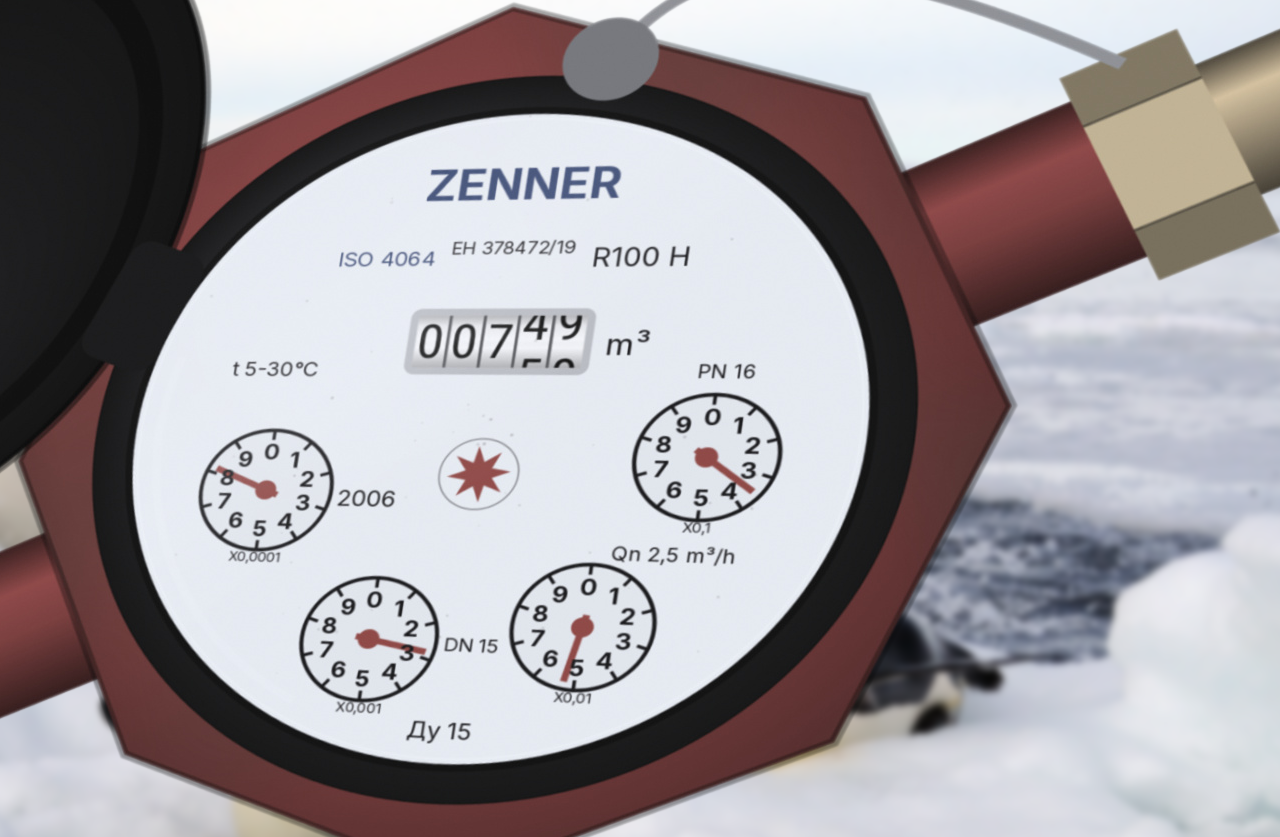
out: 749.3528 m³
